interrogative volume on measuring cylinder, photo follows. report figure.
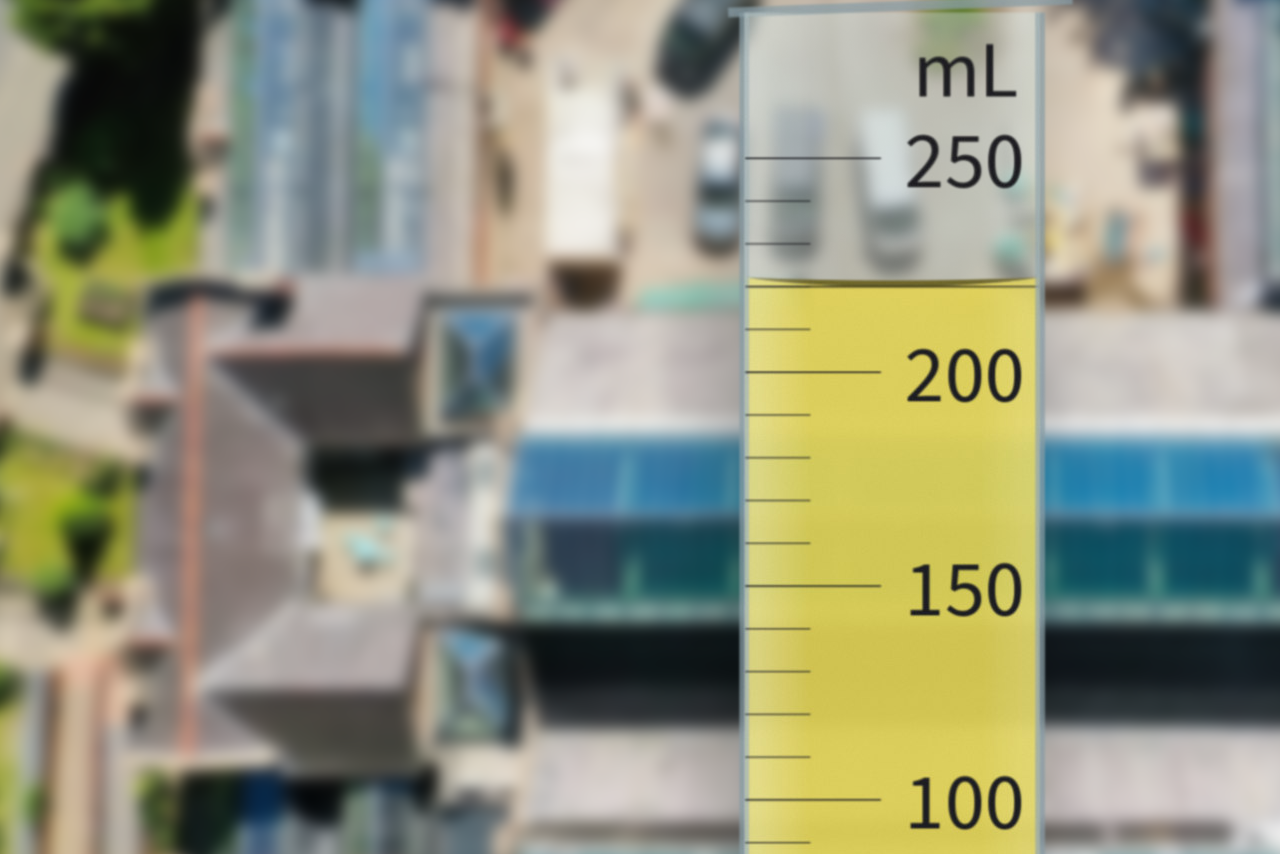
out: 220 mL
